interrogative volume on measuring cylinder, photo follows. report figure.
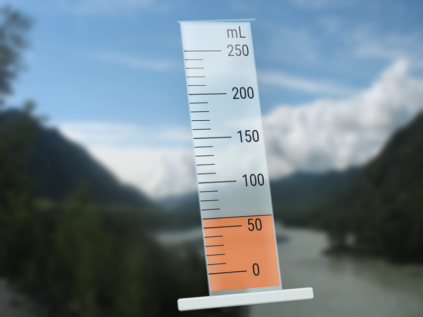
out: 60 mL
